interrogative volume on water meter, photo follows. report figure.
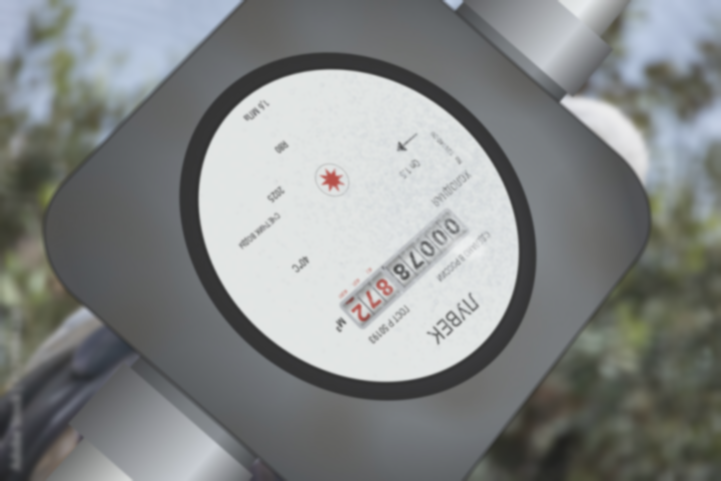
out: 78.872 m³
